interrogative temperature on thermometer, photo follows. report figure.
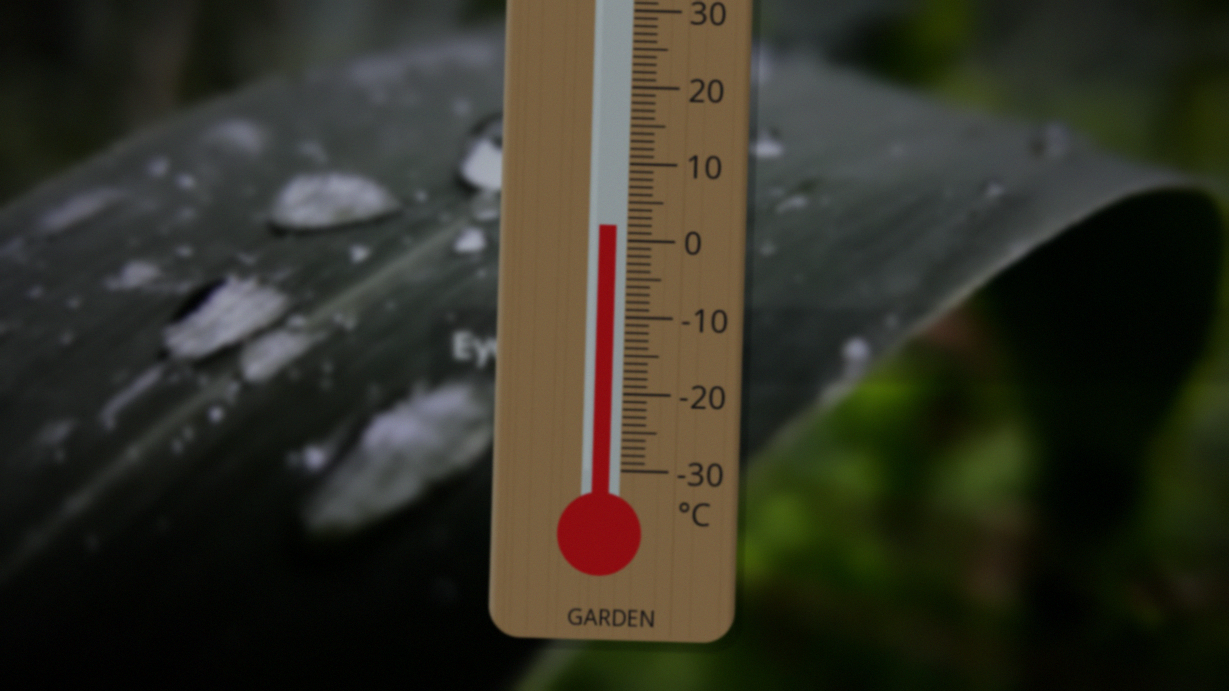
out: 2 °C
